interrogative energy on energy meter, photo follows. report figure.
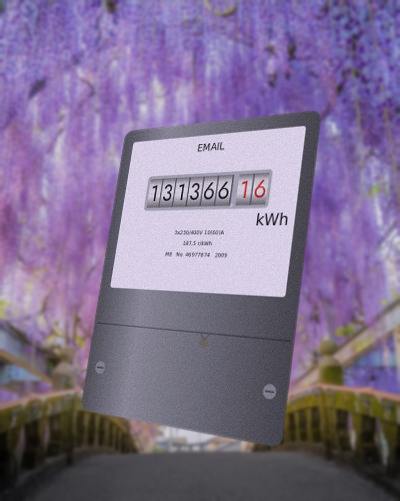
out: 131366.16 kWh
